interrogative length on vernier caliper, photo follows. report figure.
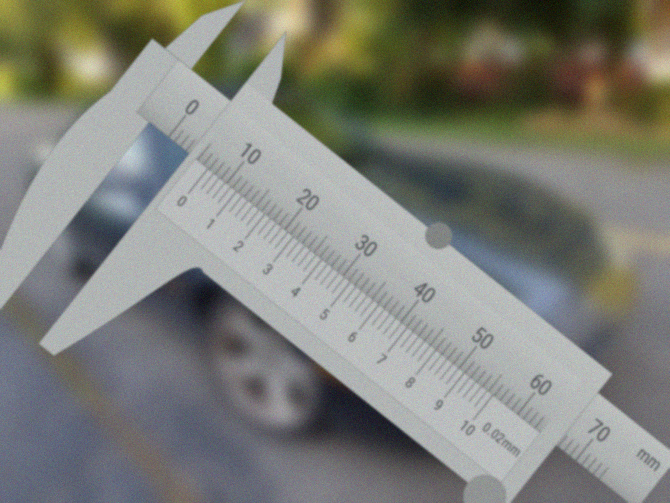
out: 6.8 mm
